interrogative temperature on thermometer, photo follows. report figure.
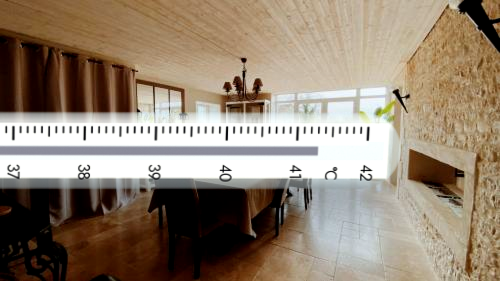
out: 41.3 °C
